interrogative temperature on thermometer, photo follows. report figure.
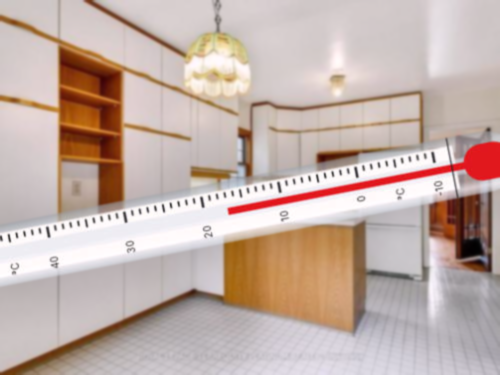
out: 17 °C
